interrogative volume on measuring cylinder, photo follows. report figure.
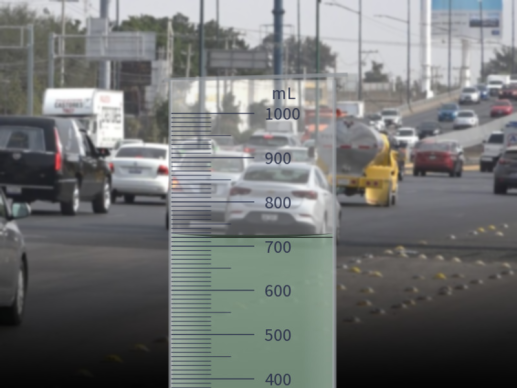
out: 720 mL
